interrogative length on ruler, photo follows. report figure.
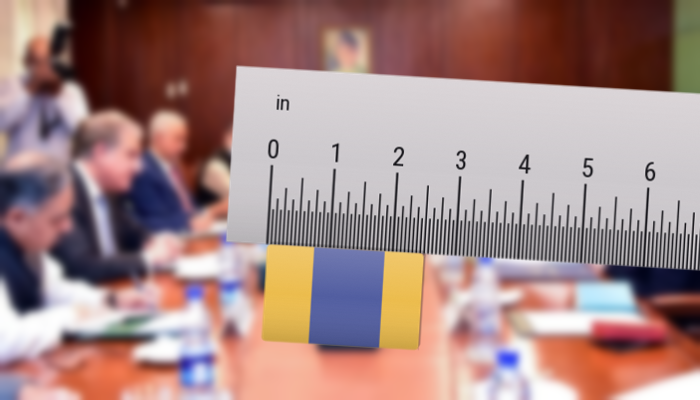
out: 2.5 in
